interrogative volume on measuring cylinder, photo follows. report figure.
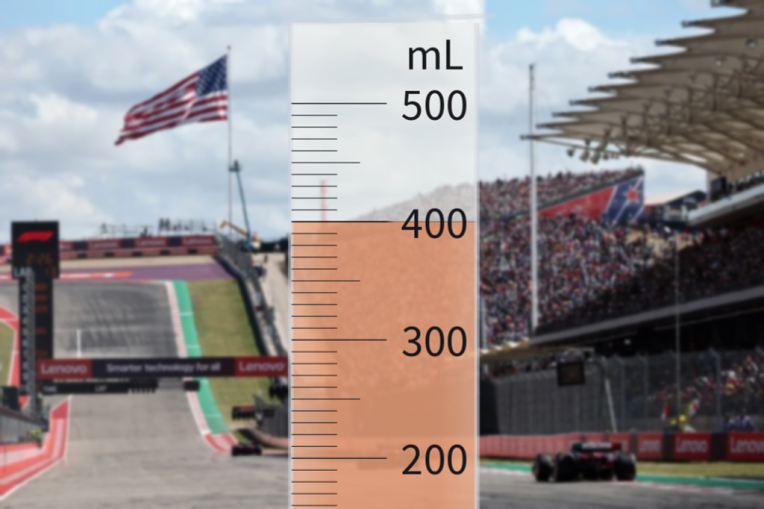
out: 400 mL
